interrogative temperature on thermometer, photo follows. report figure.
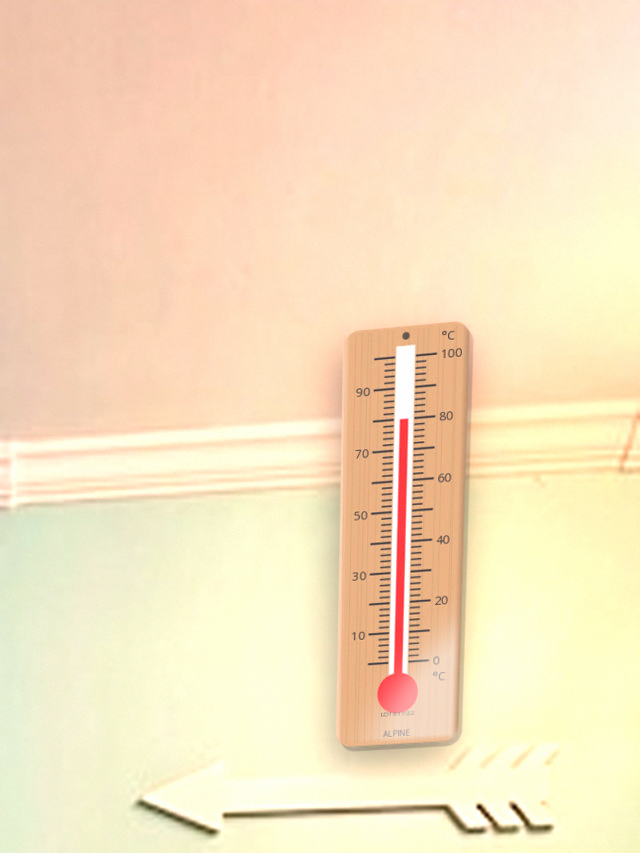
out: 80 °C
